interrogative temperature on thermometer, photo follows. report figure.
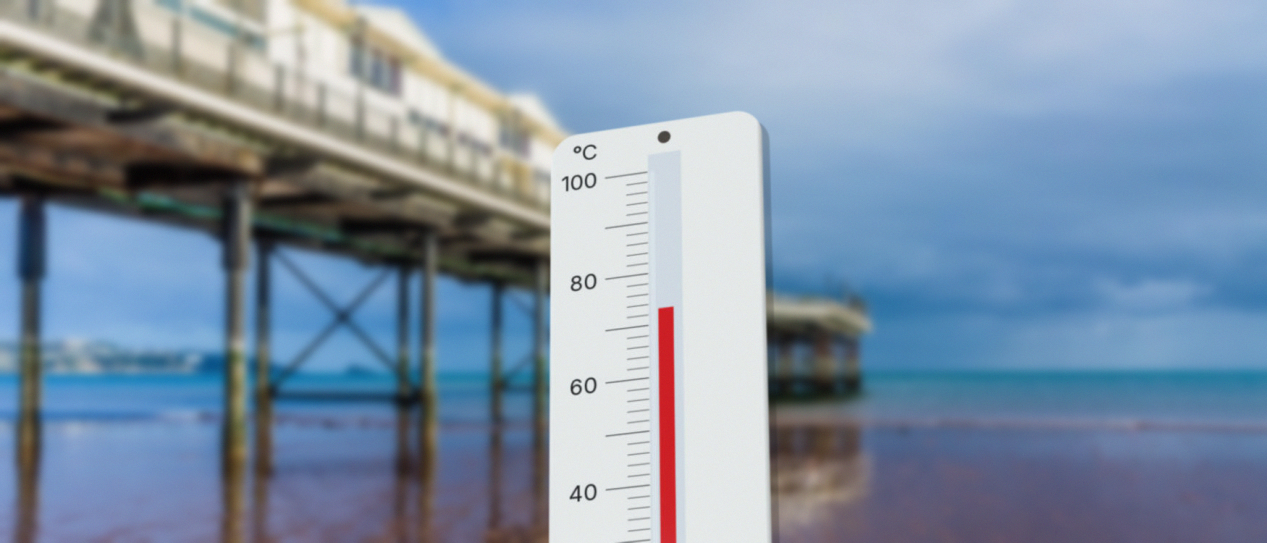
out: 73 °C
